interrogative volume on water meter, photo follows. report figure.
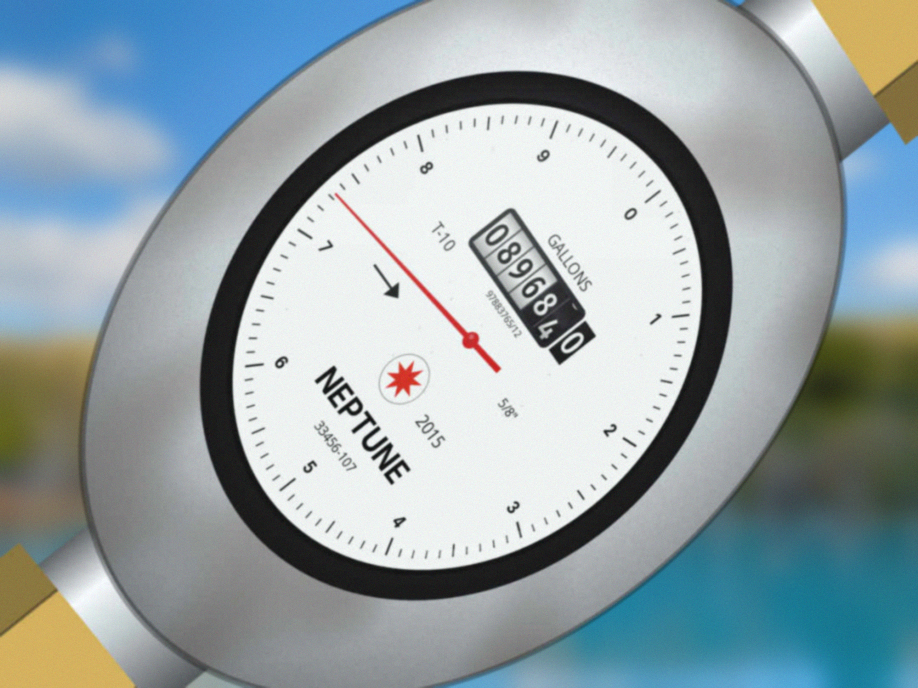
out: 896837.3 gal
